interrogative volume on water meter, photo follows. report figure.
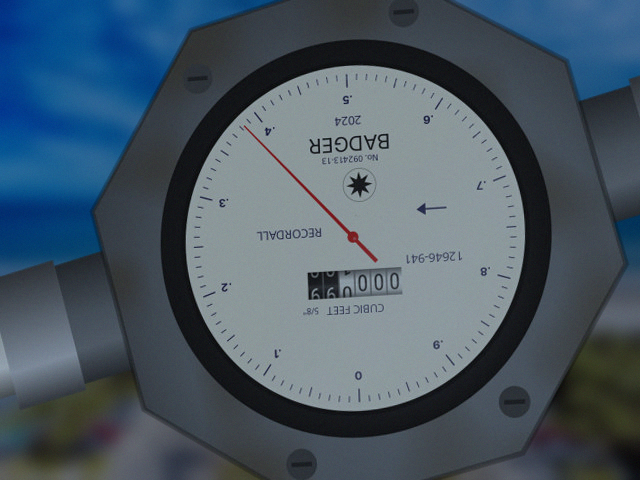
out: 99.38 ft³
